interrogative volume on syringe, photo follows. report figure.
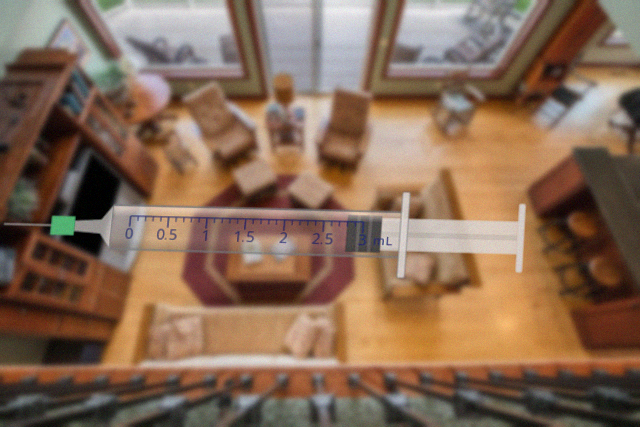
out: 2.8 mL
